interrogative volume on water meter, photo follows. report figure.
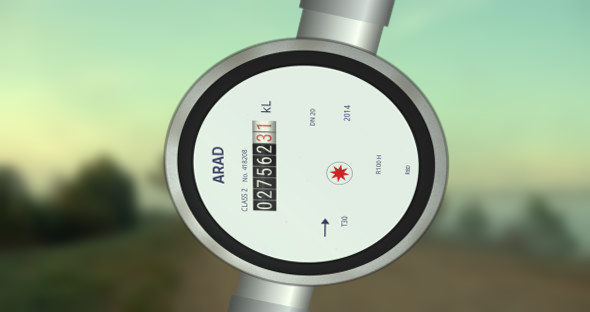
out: 27562.31 kL
